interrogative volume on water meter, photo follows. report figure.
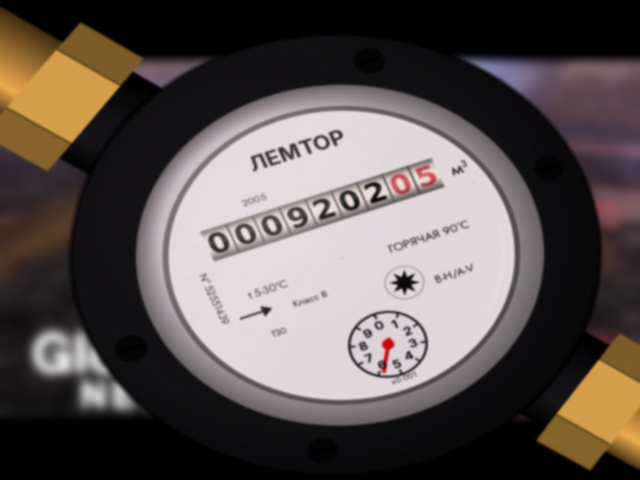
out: 9202.055 m³
